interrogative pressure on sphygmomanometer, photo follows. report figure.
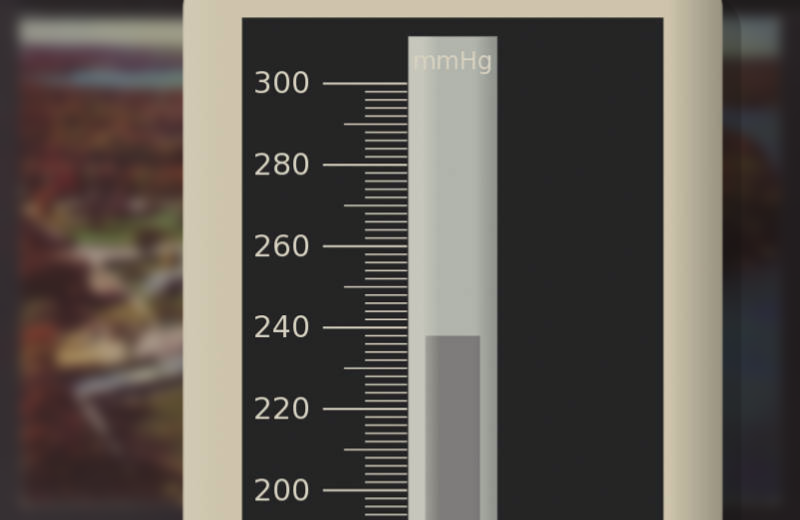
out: 238 mmHg
